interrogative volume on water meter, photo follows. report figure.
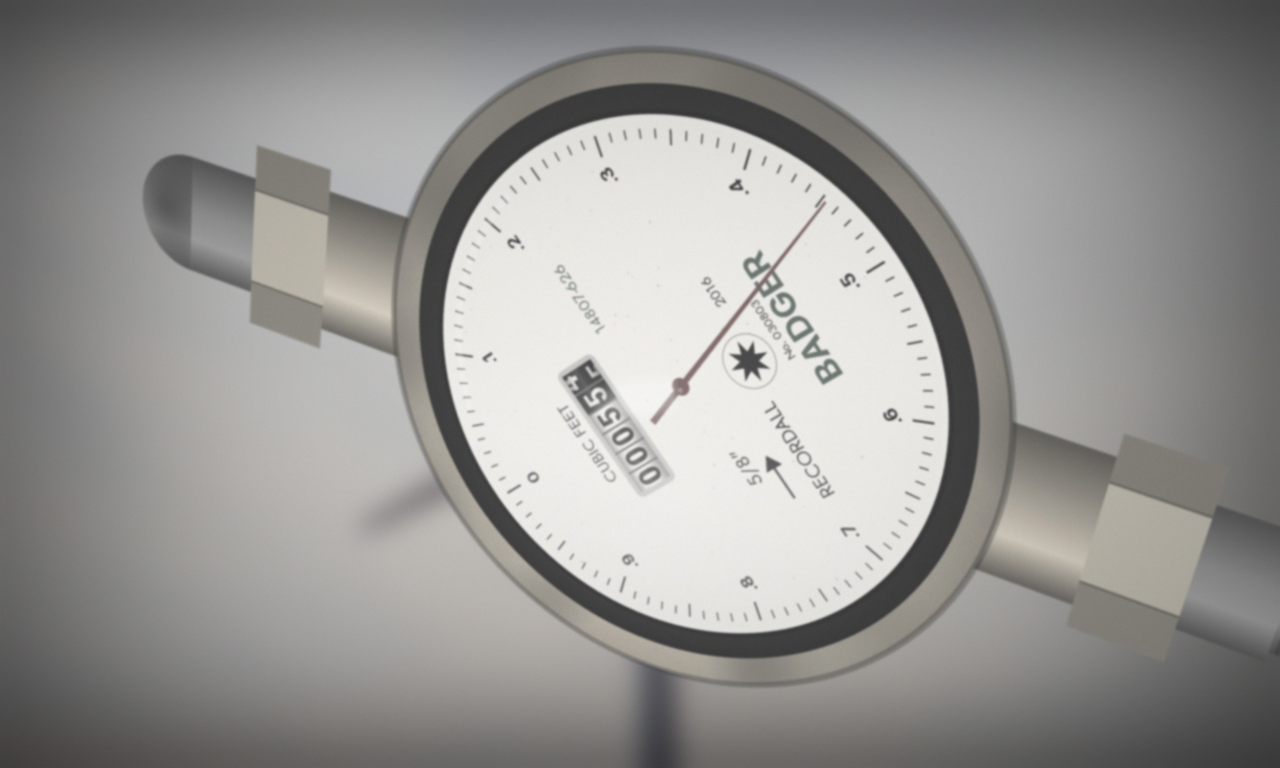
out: 554.45 ft³
